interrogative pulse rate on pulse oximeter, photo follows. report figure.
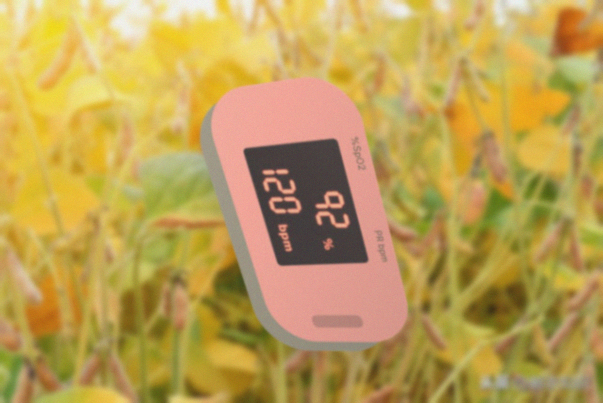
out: 120 bpm
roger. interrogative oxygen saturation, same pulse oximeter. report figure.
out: 92 %
